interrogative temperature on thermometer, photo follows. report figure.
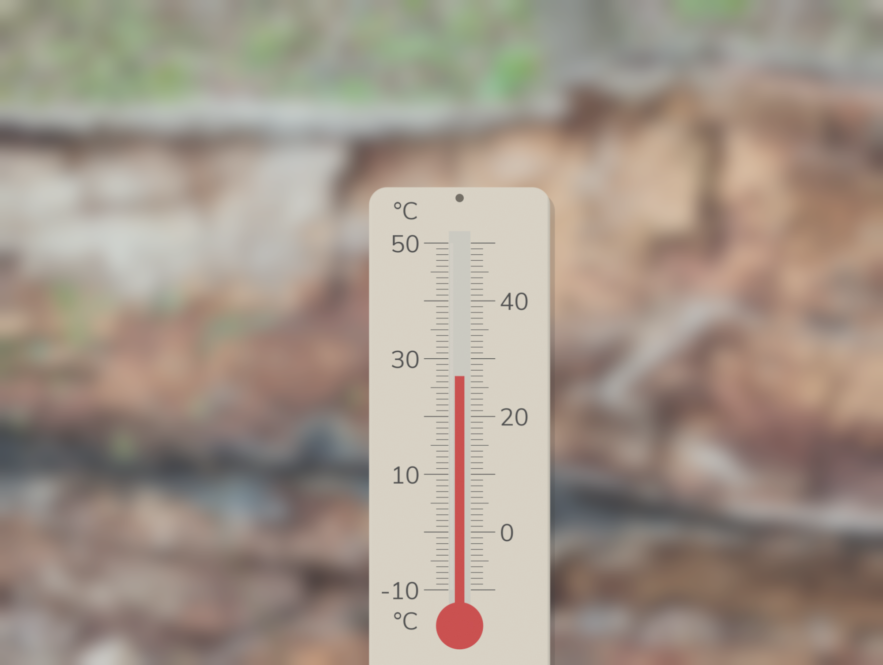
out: 27 °C
